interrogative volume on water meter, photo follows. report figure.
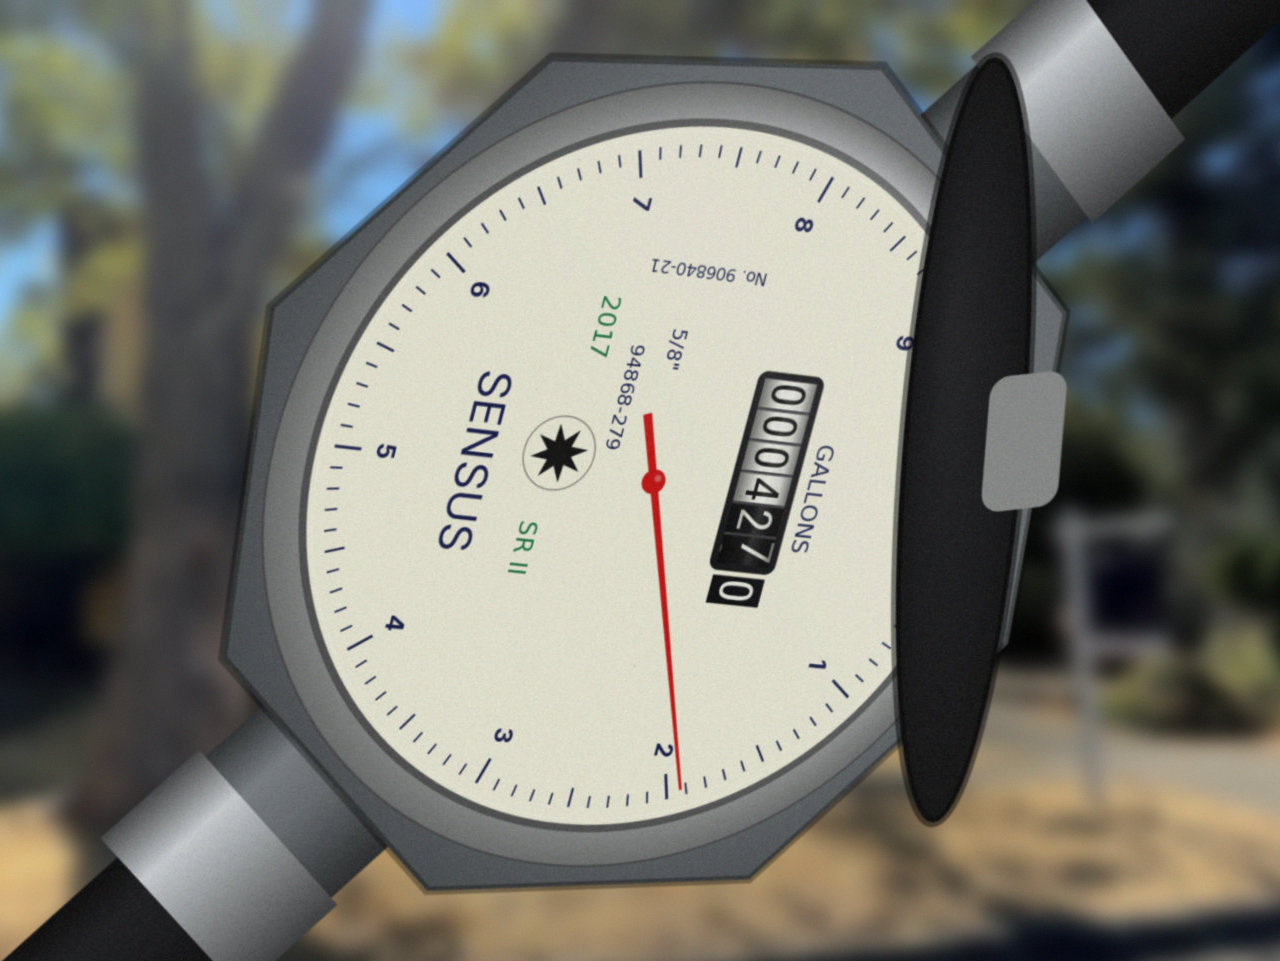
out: 4271.9 gal
